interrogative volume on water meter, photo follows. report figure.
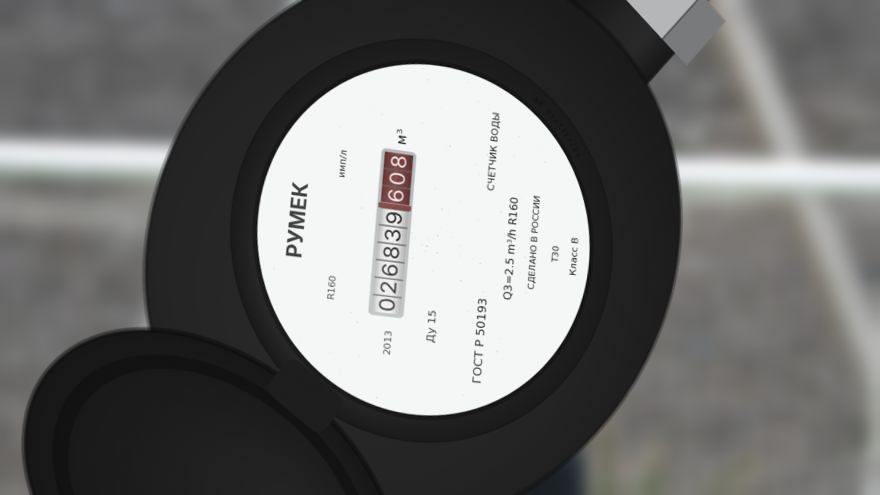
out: 26839.608 m³
